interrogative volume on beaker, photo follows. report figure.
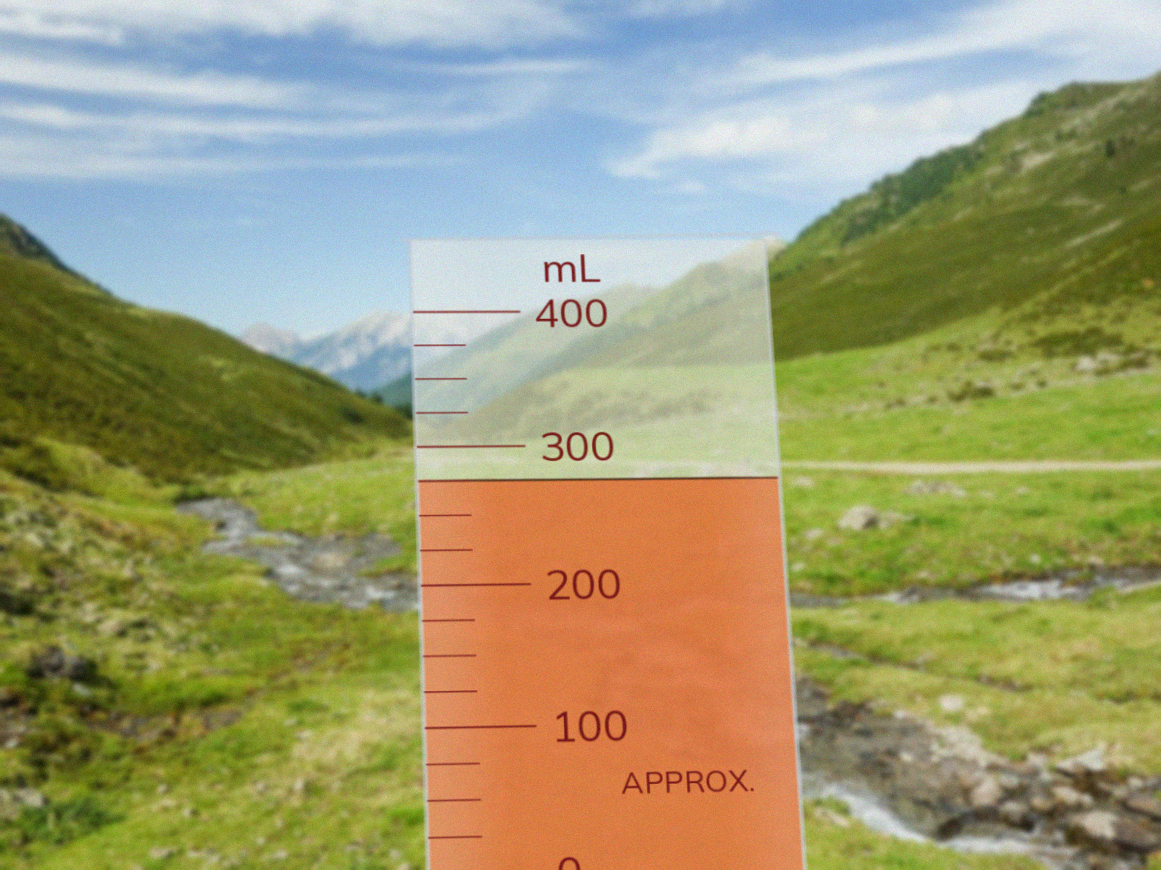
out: 275 mL
